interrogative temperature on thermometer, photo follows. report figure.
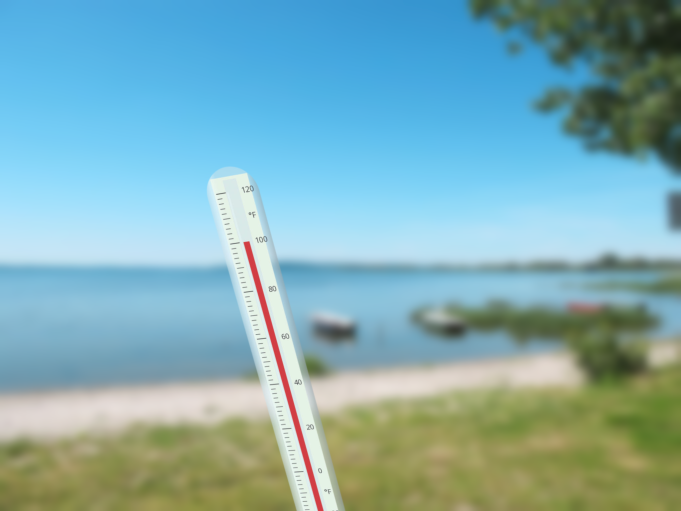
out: 100 °F
